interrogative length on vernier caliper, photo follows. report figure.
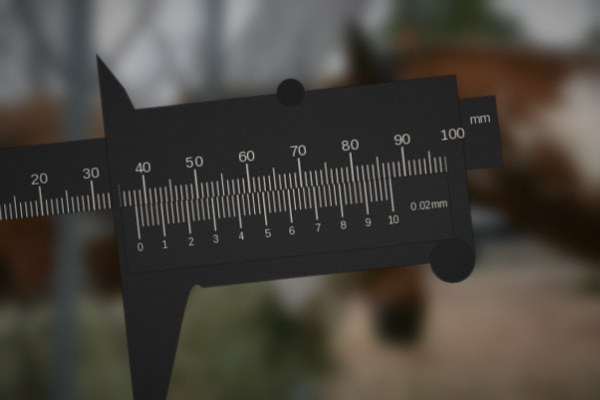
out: 38.0 mm
